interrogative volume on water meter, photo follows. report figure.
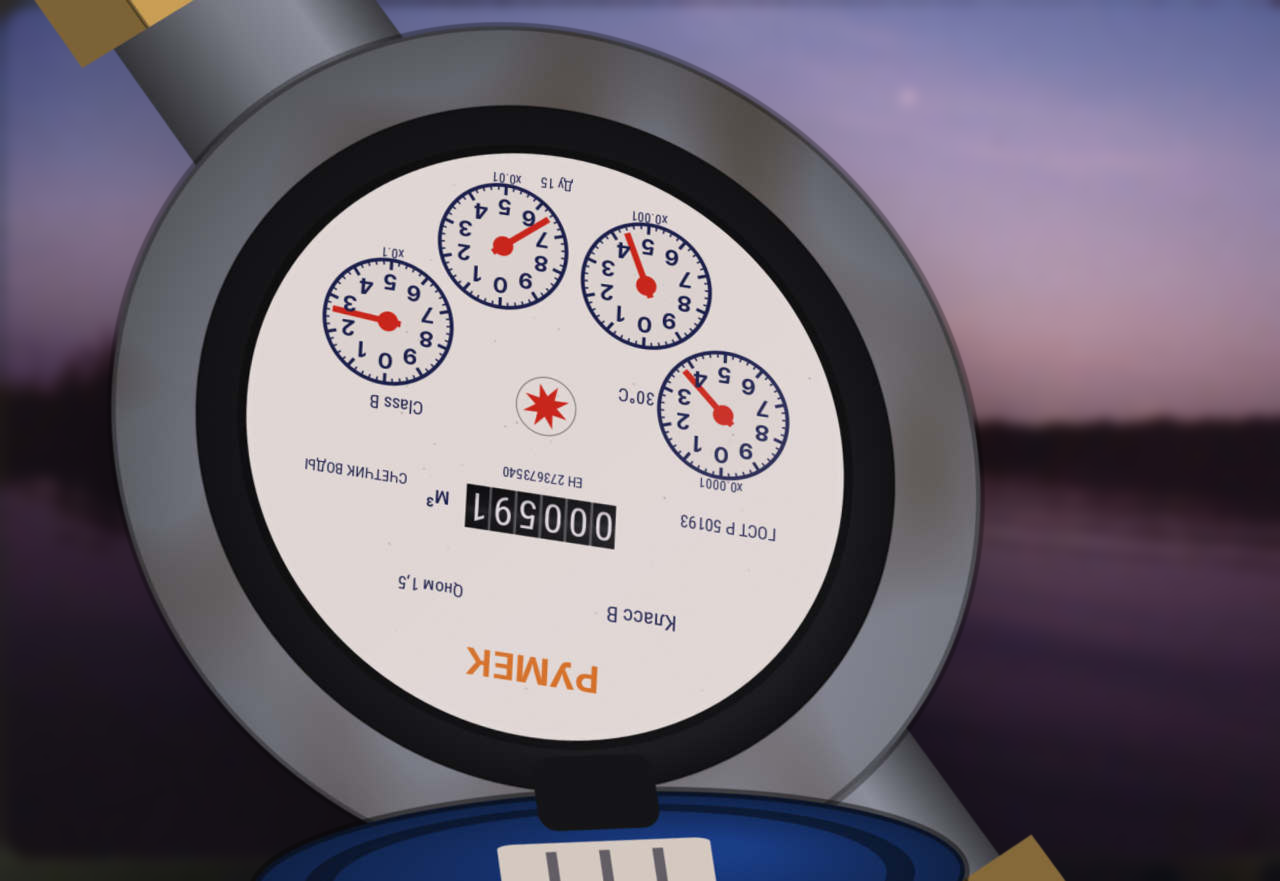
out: 591.2643 m³
